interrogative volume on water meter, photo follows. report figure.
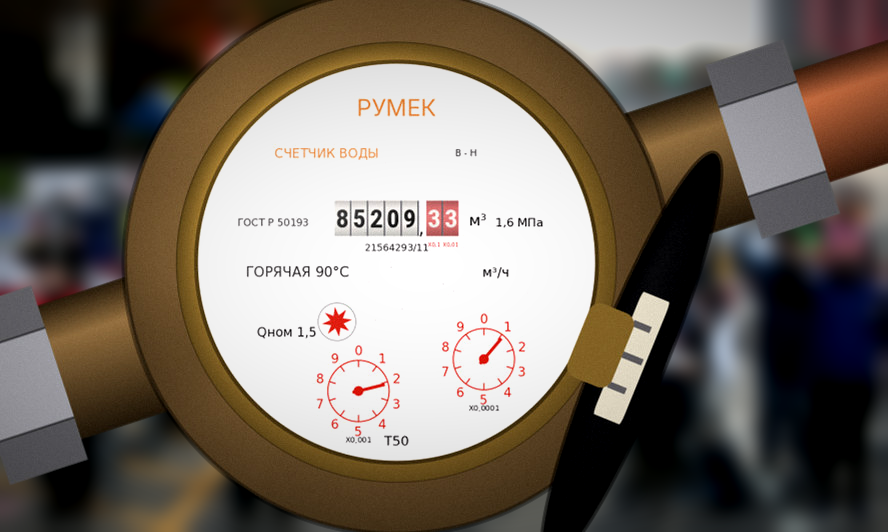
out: 85209.3321 m³
